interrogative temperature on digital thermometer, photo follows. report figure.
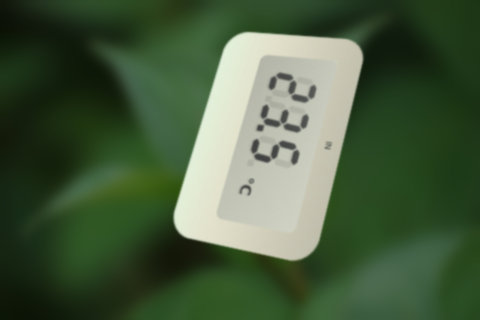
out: 23.5 °C
